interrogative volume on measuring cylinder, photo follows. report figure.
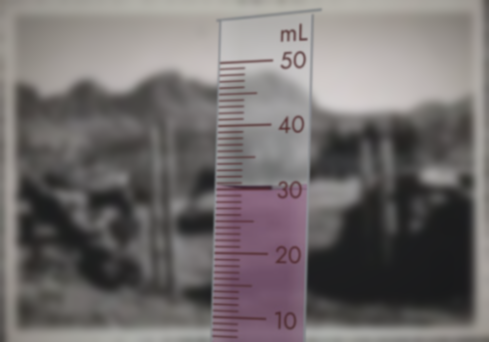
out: 30 mL
